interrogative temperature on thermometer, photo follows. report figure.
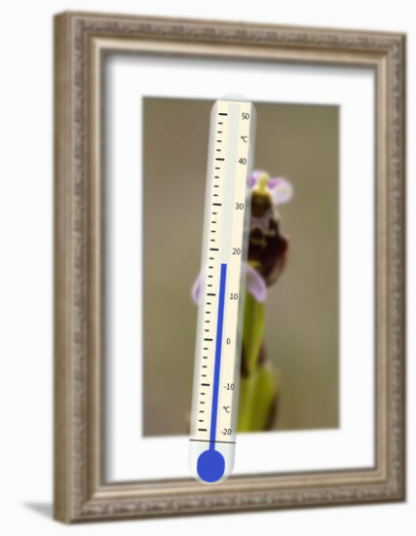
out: 17 °C
